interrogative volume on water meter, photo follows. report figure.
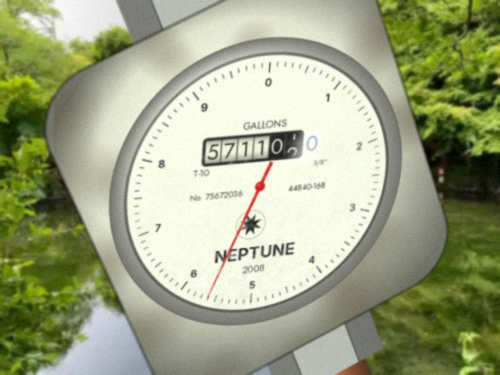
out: 5711015.6 gal
